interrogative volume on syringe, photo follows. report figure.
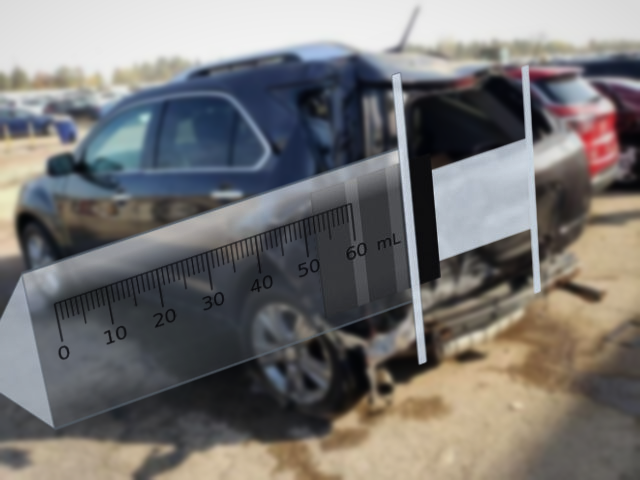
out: 52 mL
